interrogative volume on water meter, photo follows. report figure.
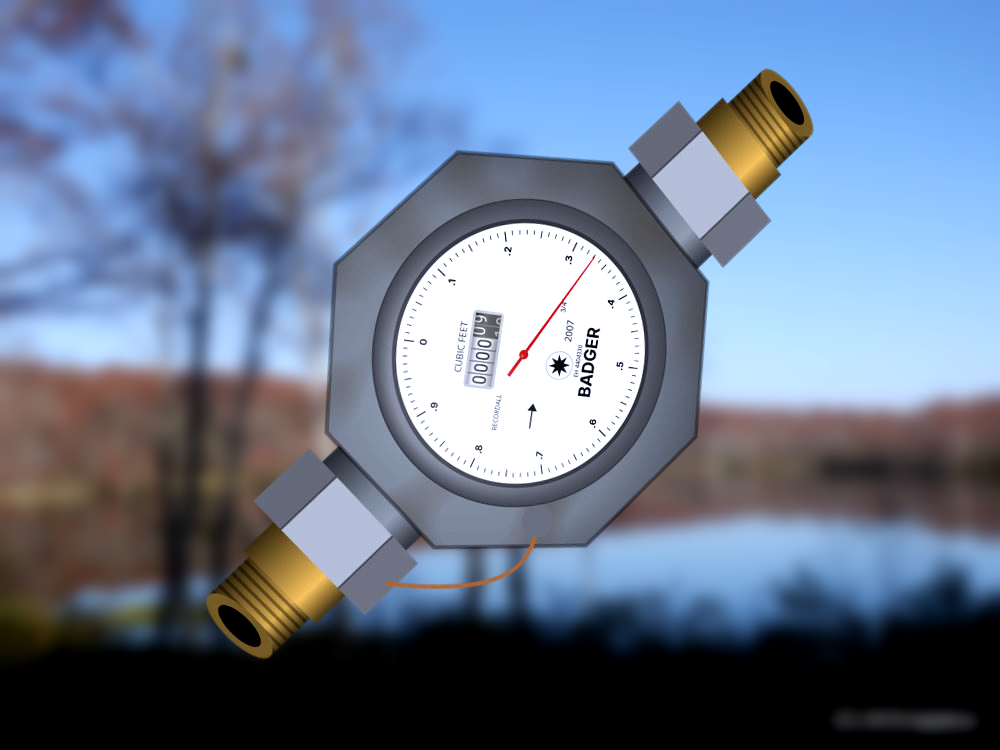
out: 9.33 ft³
